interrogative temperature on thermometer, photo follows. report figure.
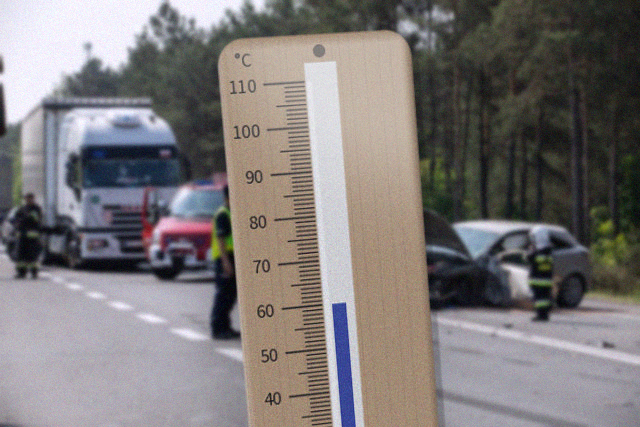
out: 60 °C
